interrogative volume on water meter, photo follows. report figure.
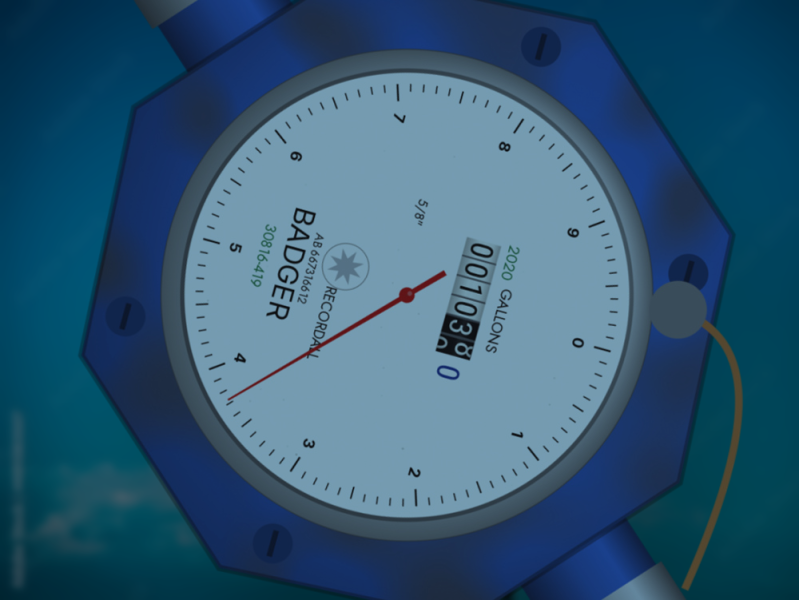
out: 10383.7 gal
